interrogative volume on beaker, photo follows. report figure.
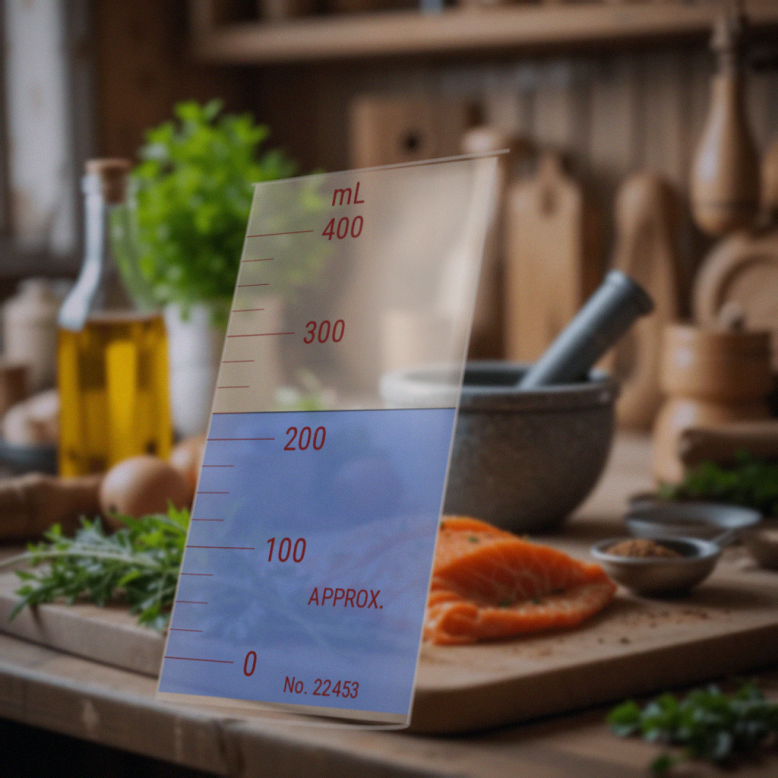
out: 225 mL
